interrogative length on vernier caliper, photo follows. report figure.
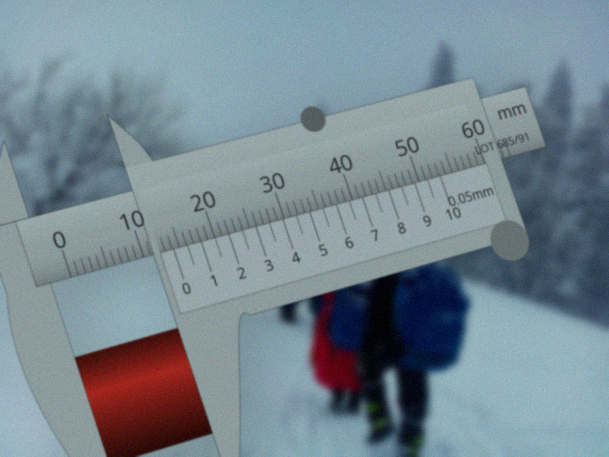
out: 14.2 mm
